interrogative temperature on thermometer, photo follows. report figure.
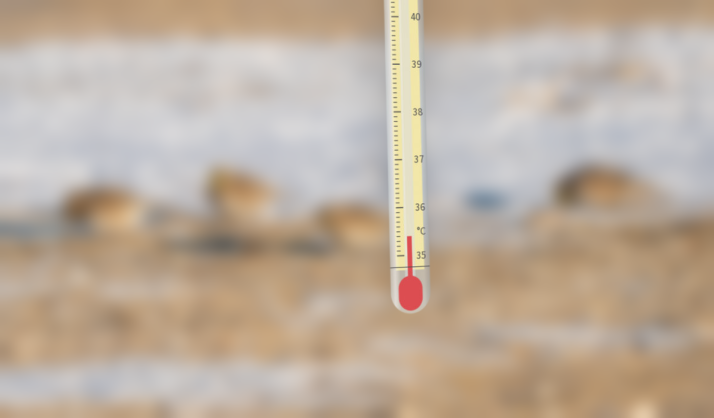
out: 35.4 °C
